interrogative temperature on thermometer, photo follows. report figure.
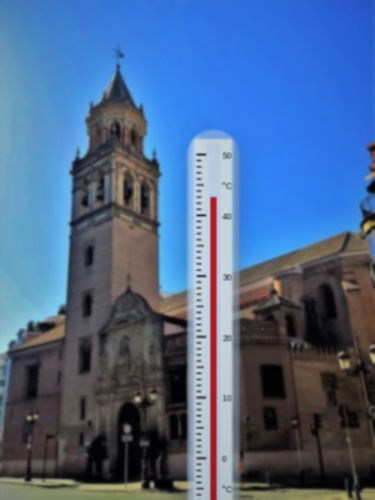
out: 43 °C
